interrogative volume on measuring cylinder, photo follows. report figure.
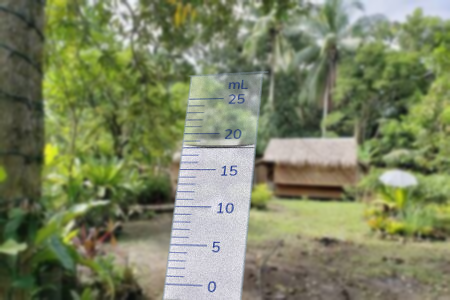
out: 18 mL
